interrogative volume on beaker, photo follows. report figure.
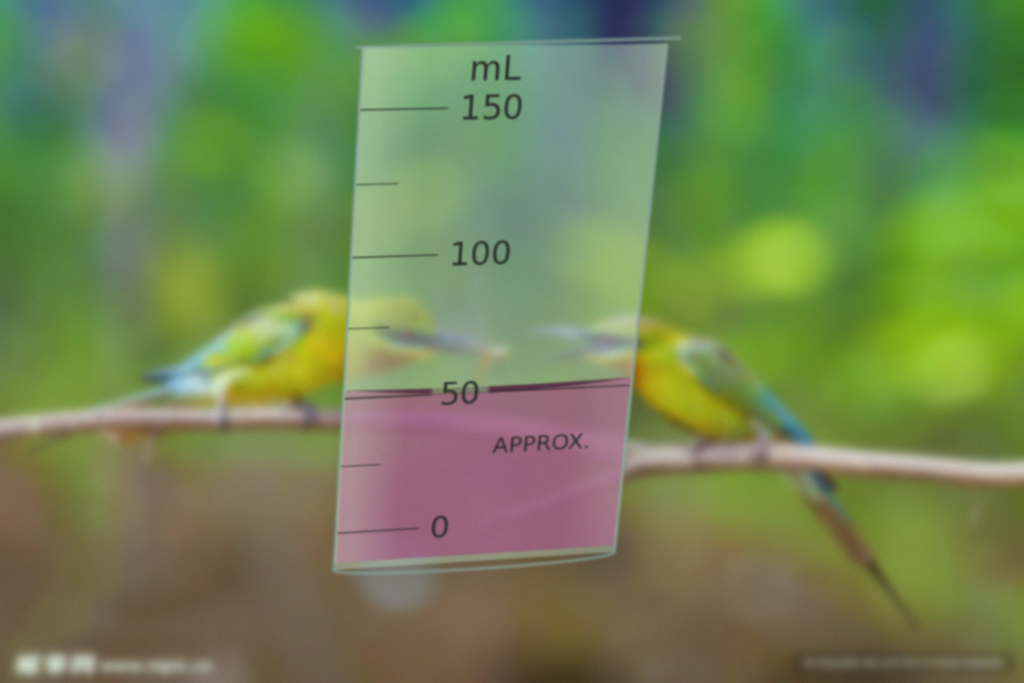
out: 50 mL
